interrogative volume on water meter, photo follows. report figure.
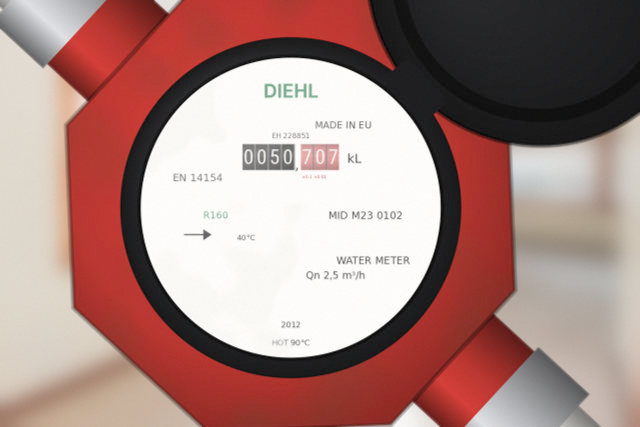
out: 50.707 kL
